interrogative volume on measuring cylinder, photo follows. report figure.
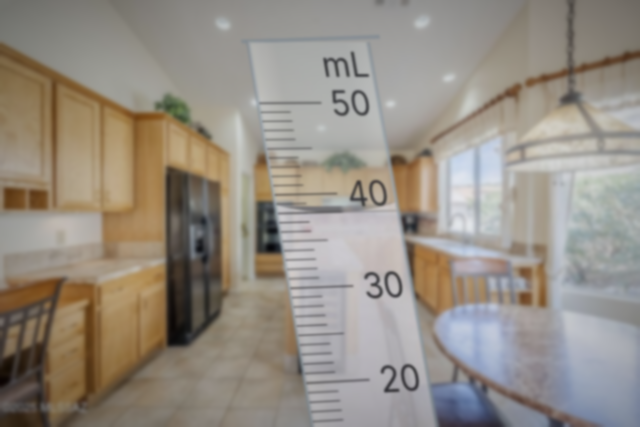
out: 38 mL
